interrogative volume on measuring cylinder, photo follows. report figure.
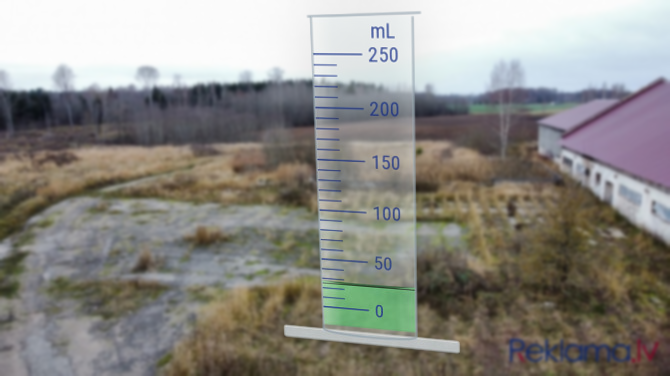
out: 25 mL
